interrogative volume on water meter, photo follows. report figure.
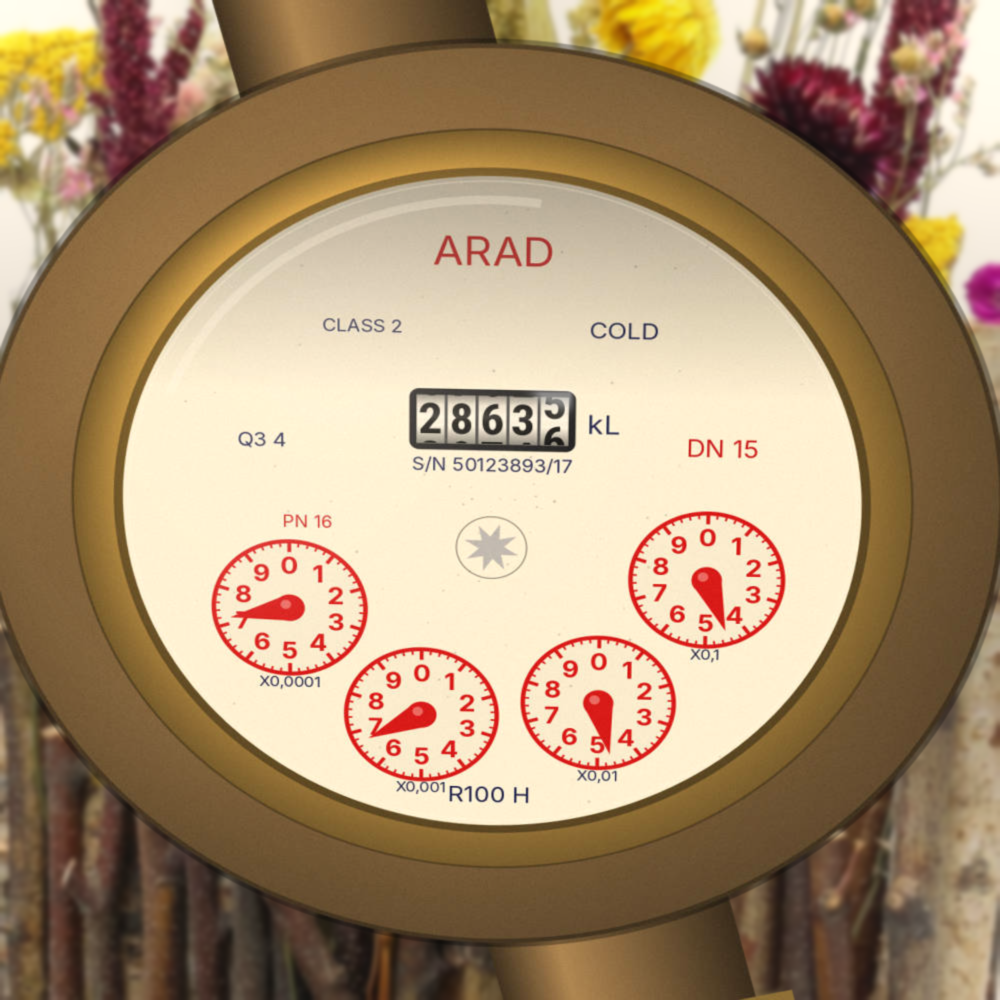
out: 28635.4467 kL
